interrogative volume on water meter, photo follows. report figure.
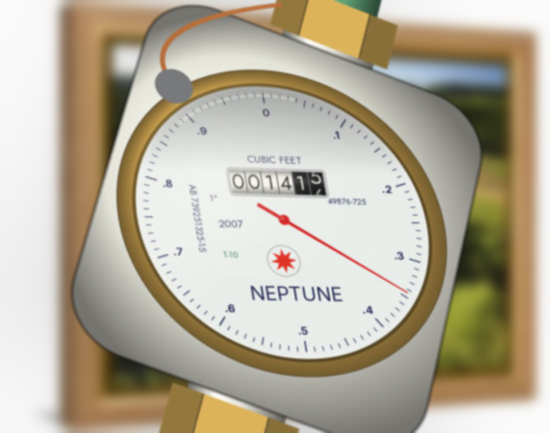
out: 1415.34 ft³
